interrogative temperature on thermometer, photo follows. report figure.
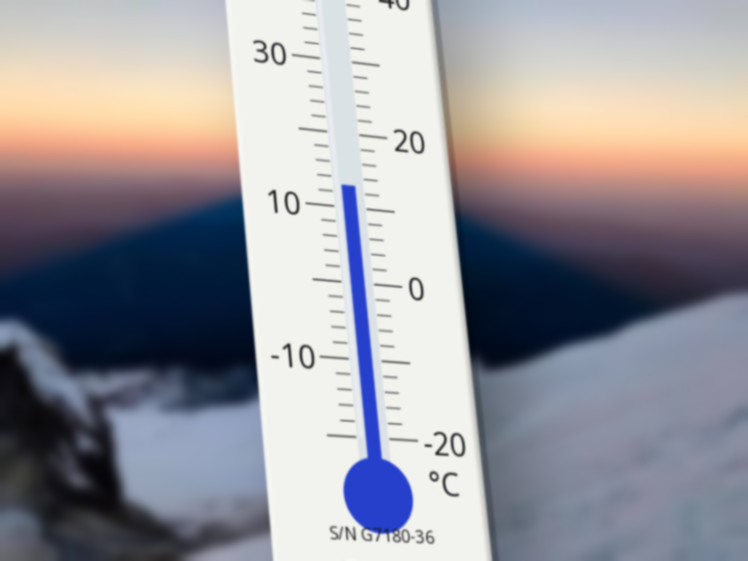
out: 13 °C
